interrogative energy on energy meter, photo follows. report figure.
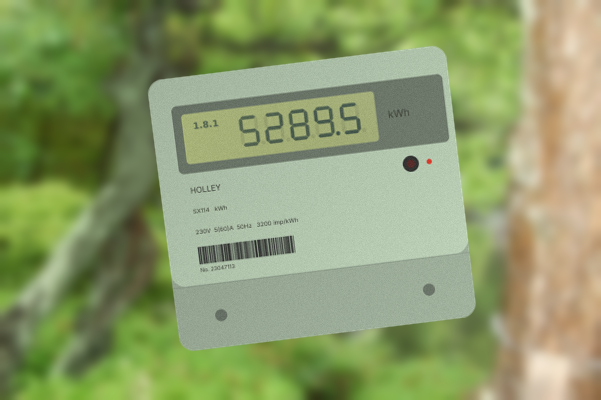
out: 5289.5 kWh
